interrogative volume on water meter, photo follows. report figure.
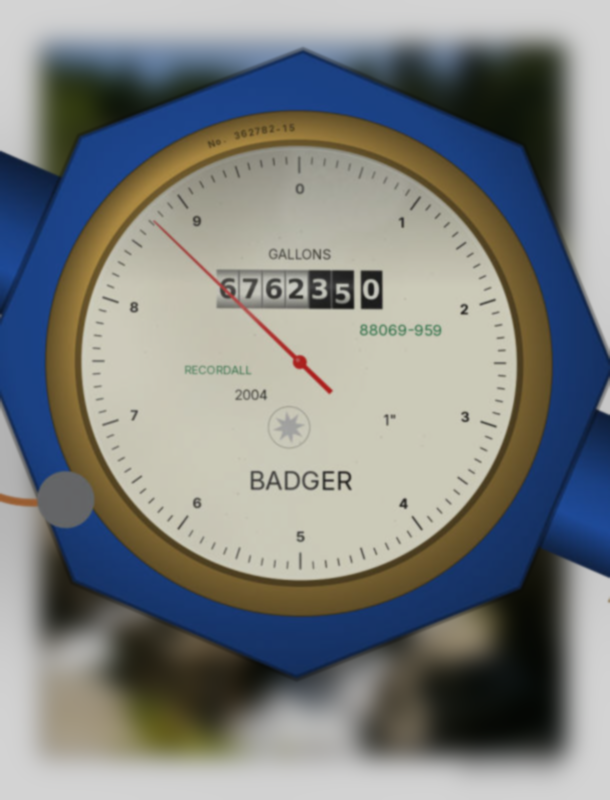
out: 6762348.7 gal
